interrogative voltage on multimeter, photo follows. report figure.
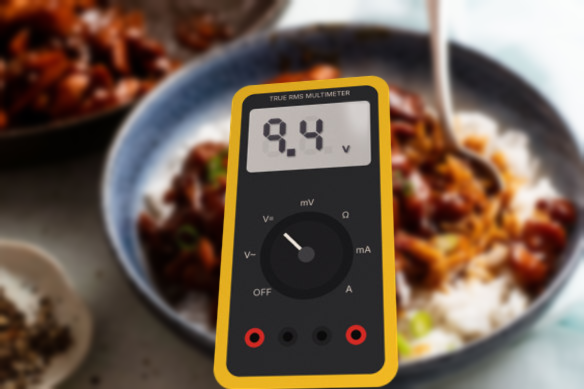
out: 9.4 V
